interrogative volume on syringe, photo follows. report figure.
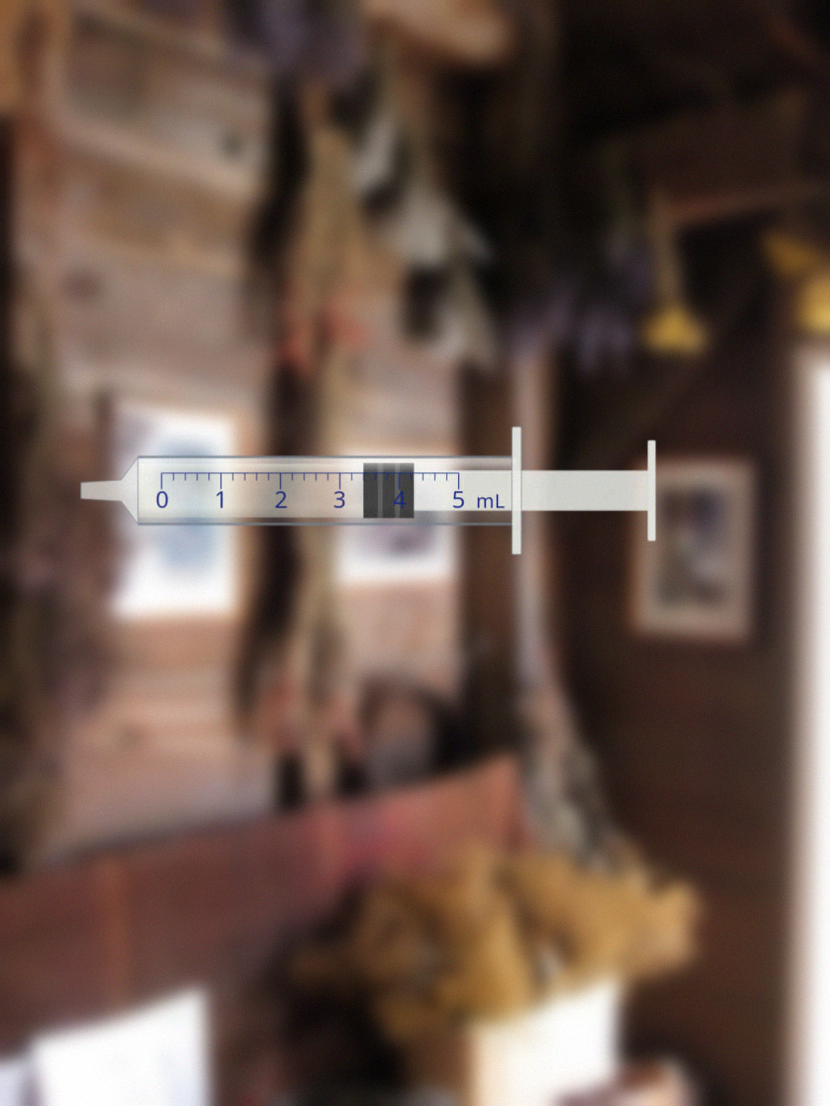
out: 3.4 mL
